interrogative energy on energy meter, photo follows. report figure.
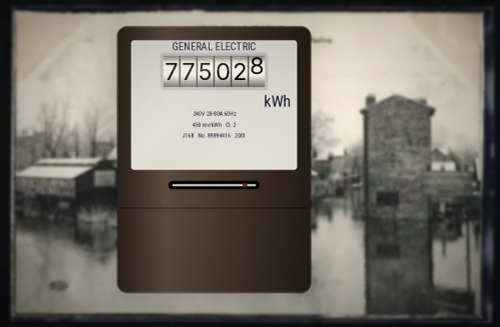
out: 775028 kWh
